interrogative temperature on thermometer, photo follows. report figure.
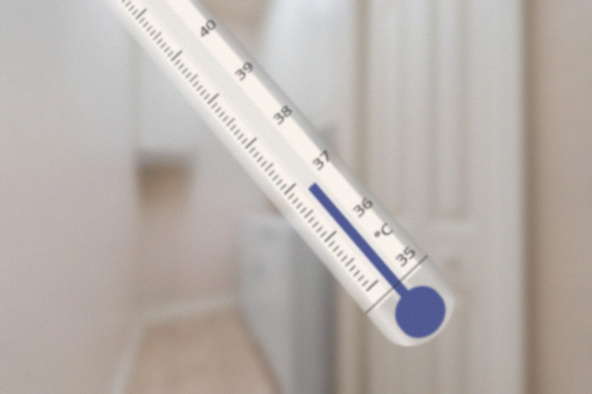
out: 36.8 °C
